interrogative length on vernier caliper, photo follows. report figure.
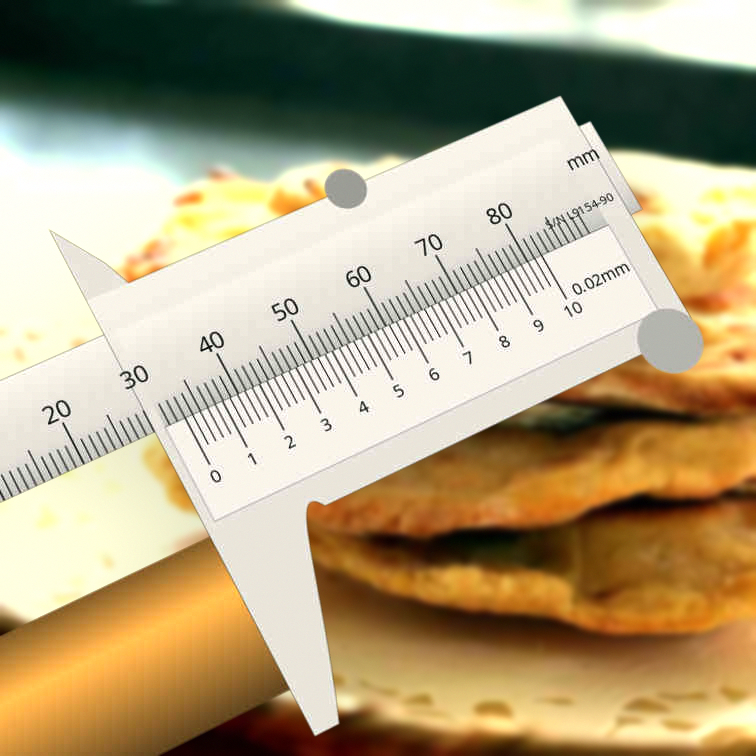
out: 33.0 mm
